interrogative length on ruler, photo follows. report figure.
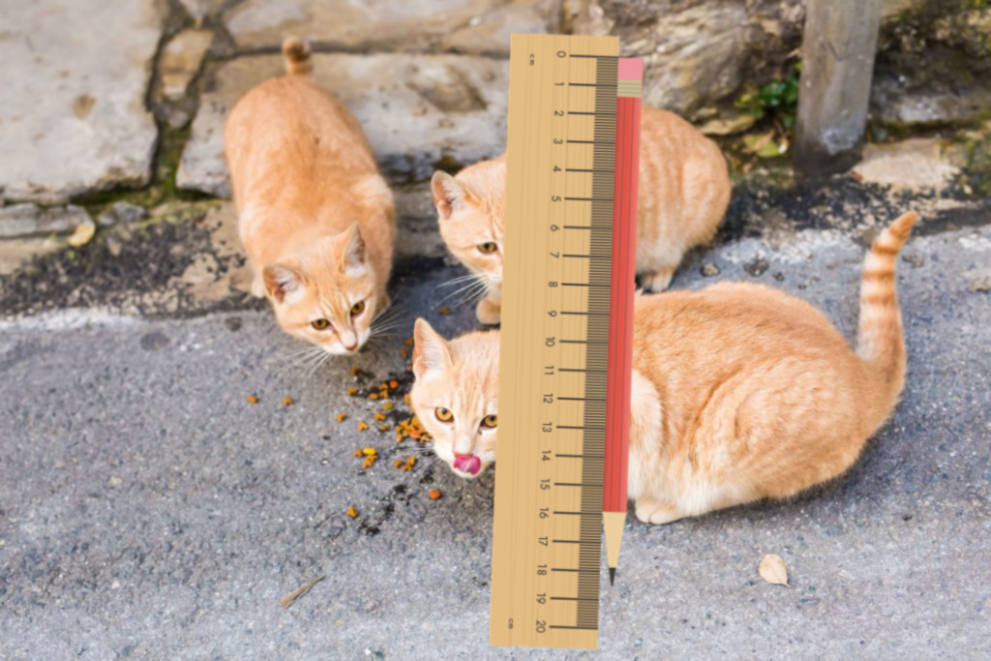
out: 18.5 cm
